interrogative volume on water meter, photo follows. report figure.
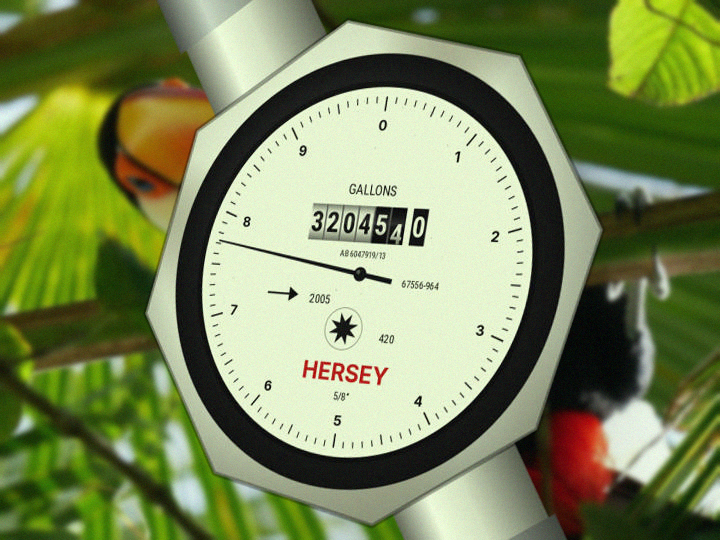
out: 3204537.7 gal
